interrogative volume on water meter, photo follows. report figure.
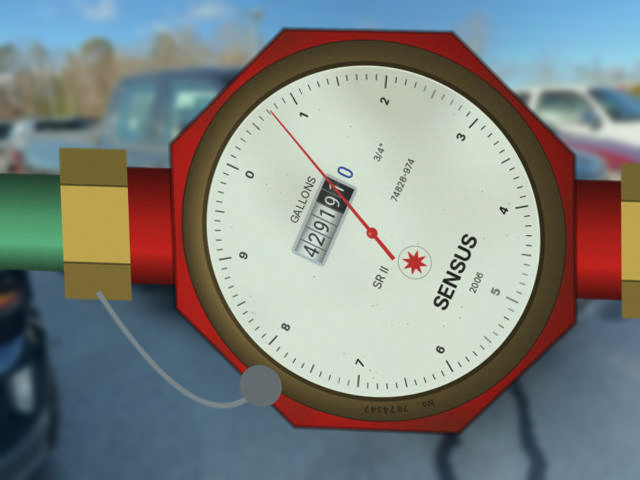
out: 4291910.7 gal
